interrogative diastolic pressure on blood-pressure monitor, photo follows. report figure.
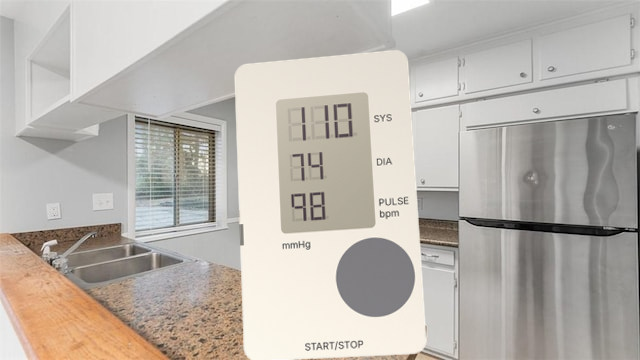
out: 74 mmHg
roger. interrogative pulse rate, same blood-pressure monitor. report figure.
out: 98 bpm
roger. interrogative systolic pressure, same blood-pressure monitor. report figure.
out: 110 mmHg
